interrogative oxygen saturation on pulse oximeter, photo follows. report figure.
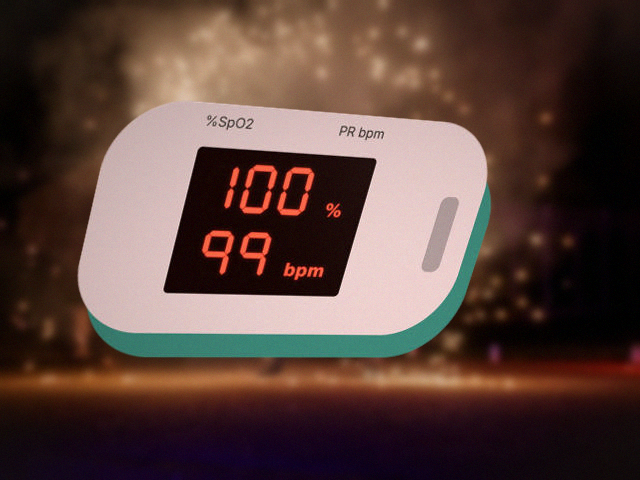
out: 100 %
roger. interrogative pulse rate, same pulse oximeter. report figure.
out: 99 bpm
